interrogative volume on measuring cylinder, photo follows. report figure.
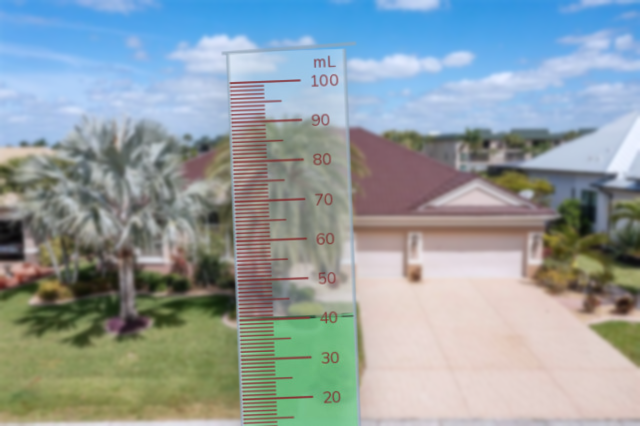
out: 40 mL
